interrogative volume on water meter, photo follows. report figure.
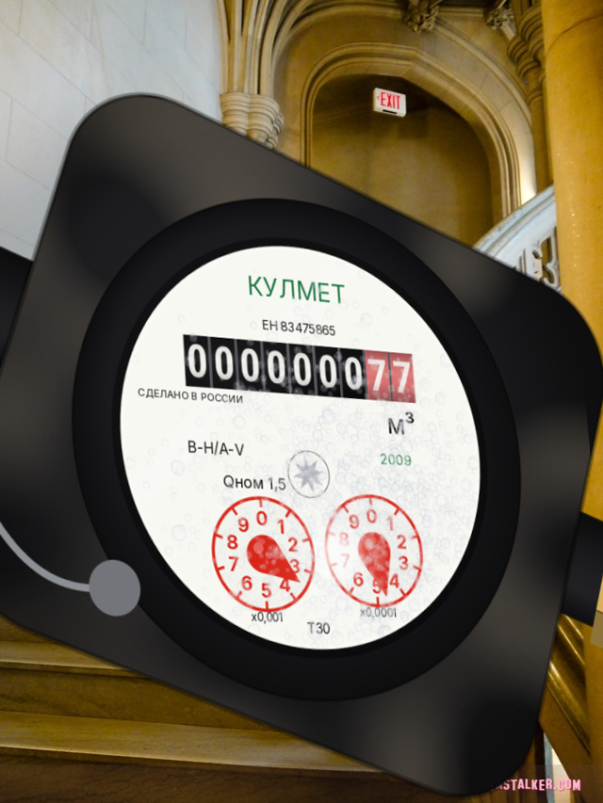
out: 0.7734 m³
